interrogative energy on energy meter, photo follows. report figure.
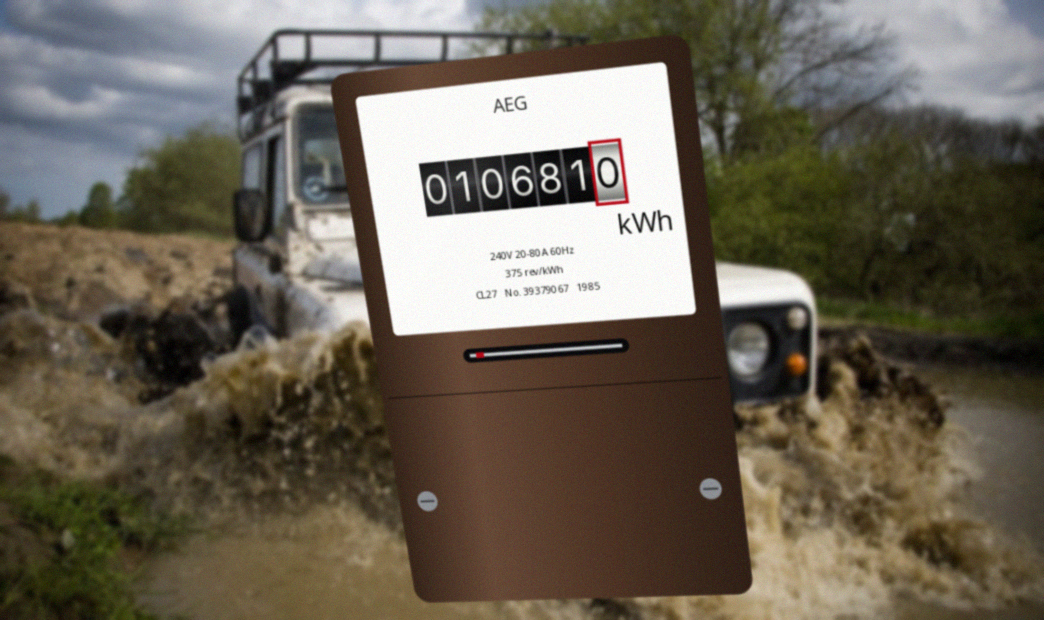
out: 10681.0 kWh
